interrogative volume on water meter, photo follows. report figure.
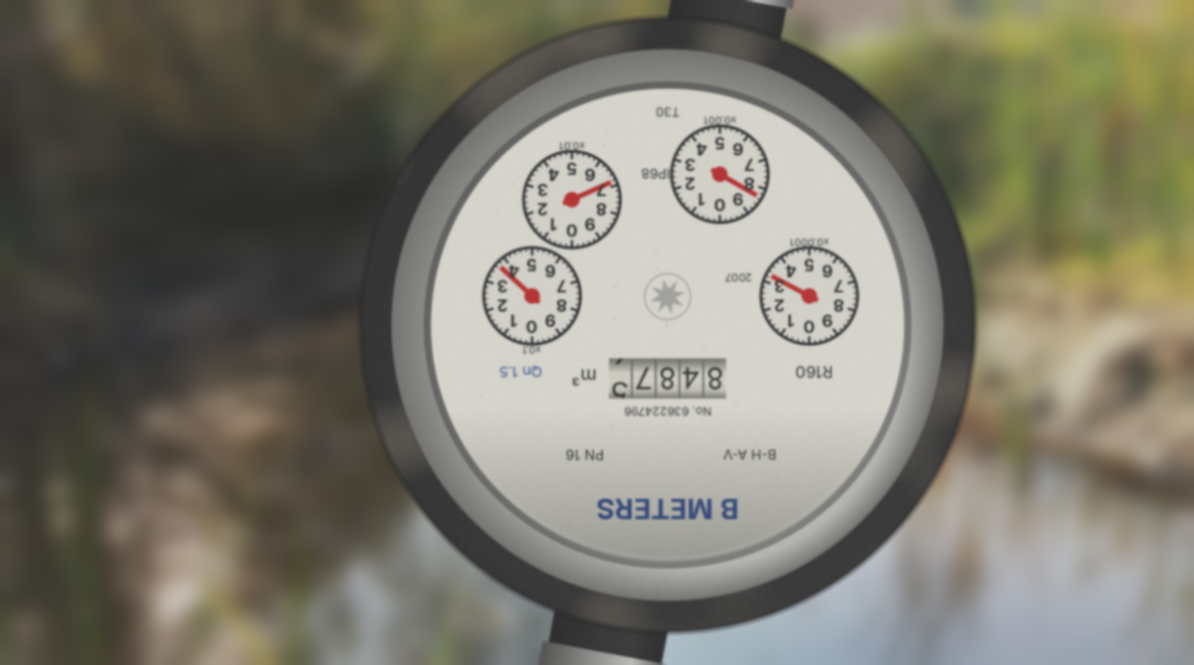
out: 84875.3683 m³
